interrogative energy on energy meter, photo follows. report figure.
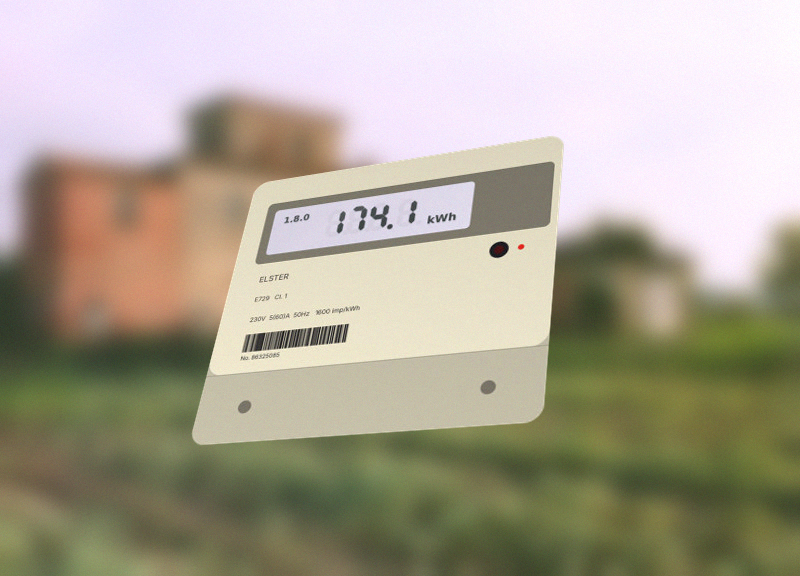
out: 174.1 kWh
